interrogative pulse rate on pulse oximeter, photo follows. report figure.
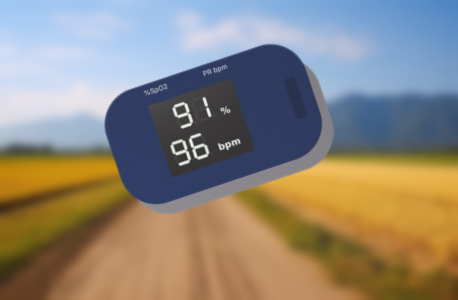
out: 96 bpm
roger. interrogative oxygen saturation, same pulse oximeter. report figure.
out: 91 %
